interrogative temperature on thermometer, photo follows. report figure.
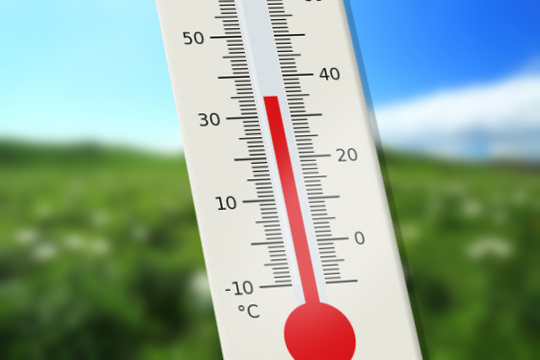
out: 35 °C
